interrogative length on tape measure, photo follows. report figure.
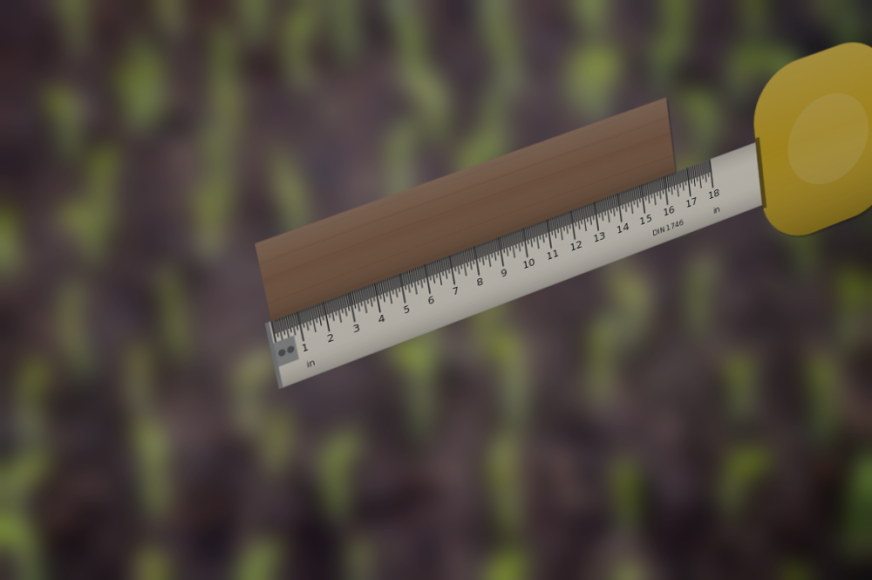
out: 16.5 in
